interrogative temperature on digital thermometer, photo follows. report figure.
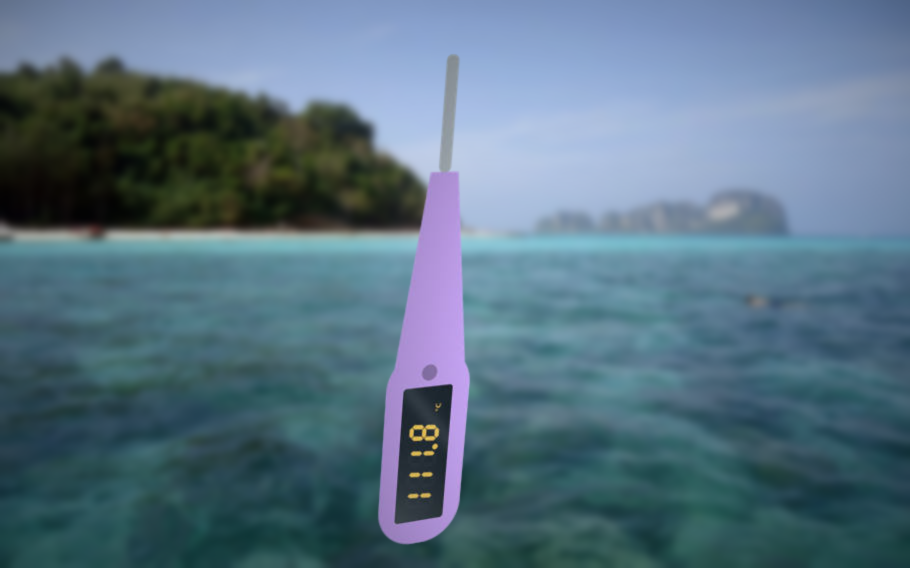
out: 111.8 °C
